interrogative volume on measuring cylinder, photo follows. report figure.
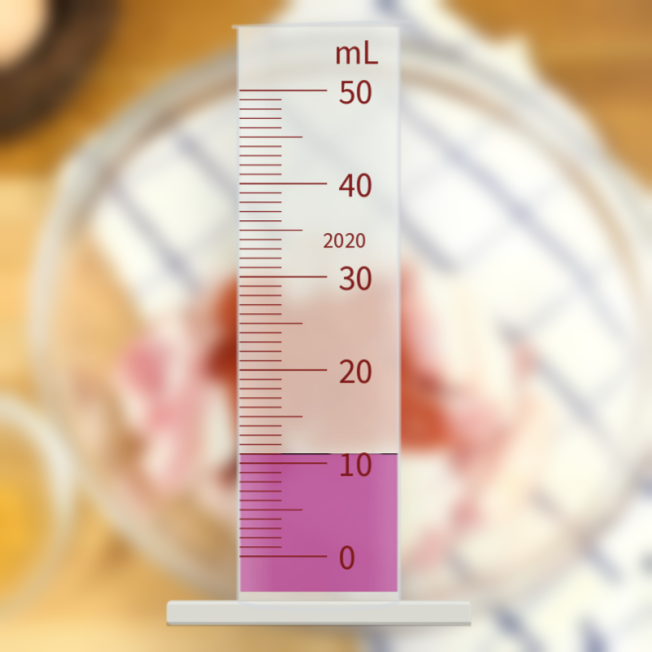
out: 11 mL
